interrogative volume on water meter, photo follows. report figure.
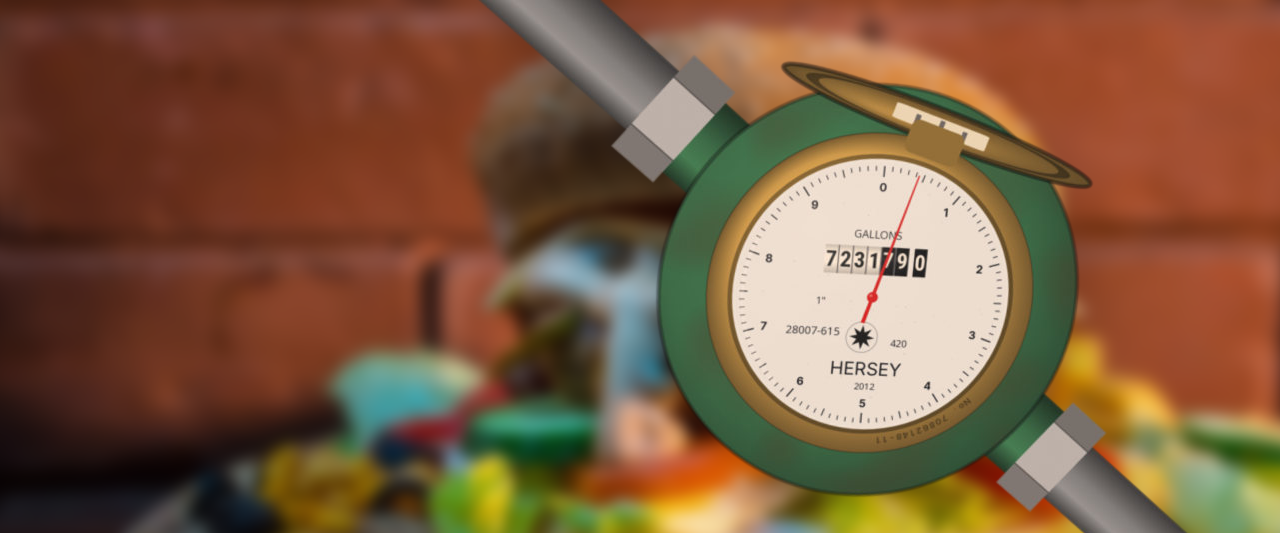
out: 7231790.4 gal
